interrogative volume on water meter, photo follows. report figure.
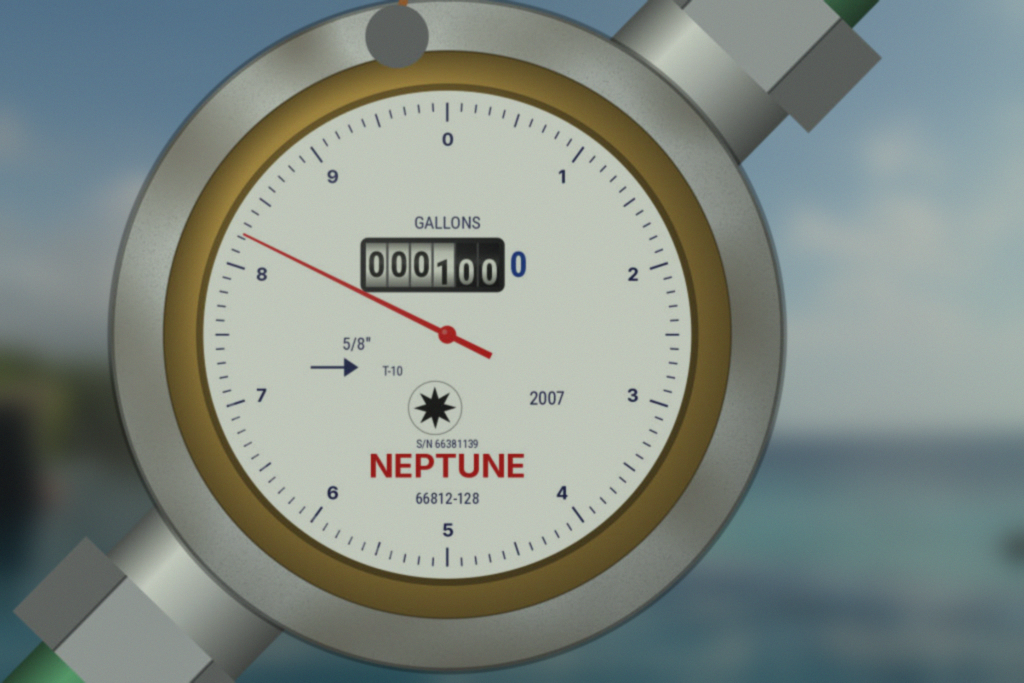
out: 998.2 gal
